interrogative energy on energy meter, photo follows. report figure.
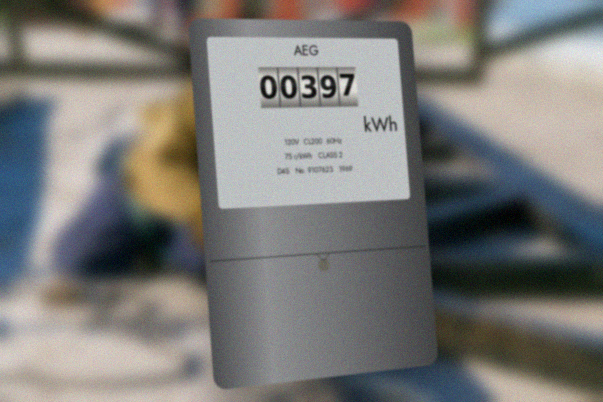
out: 397 kWh
